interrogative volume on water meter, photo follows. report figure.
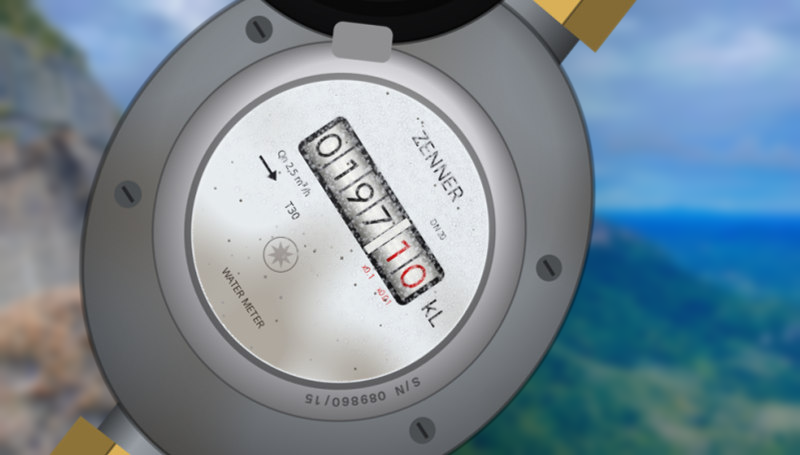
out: 197.10 kL
